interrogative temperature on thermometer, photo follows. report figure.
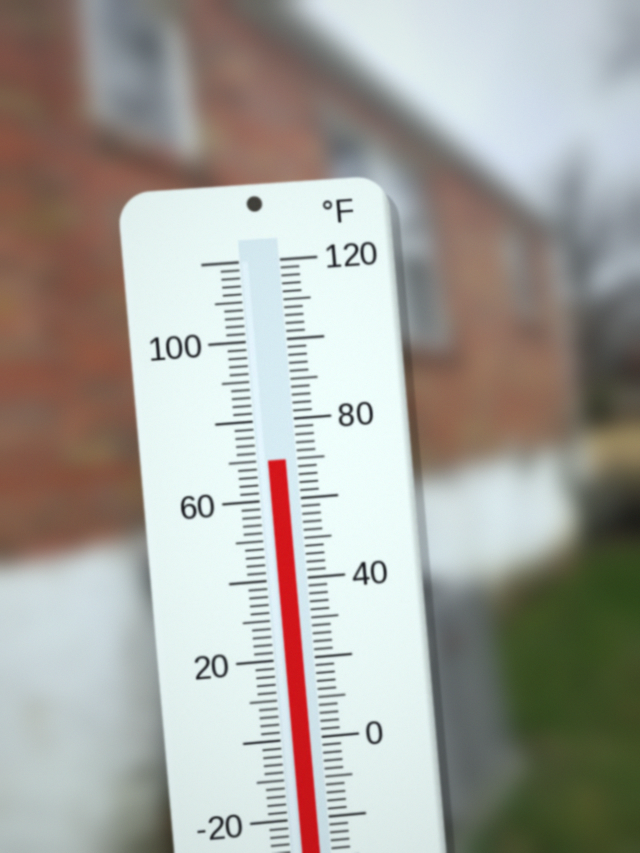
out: 70 °F
